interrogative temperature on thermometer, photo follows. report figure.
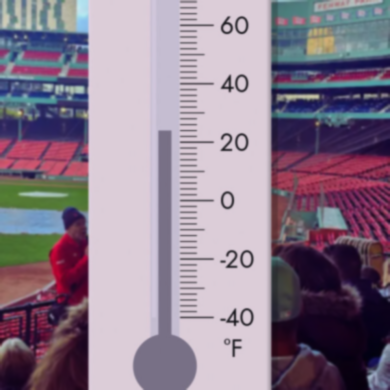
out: 24 °F
